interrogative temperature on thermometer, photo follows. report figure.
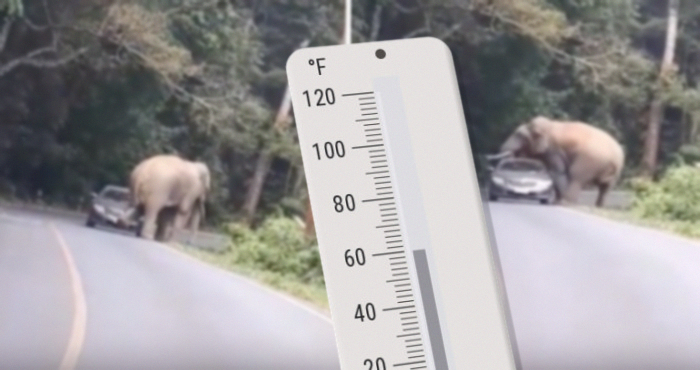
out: 60 °F
